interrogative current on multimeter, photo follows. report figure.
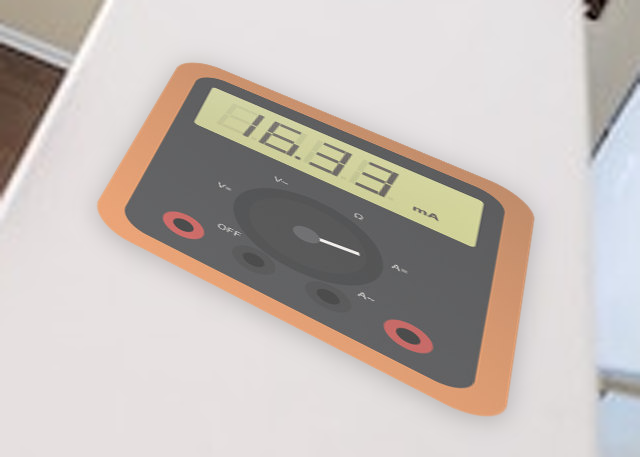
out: 16.33 mA
